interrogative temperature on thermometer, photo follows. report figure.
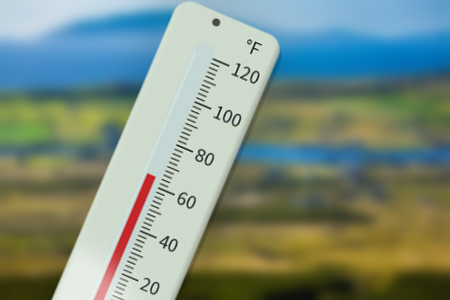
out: 64 °F
